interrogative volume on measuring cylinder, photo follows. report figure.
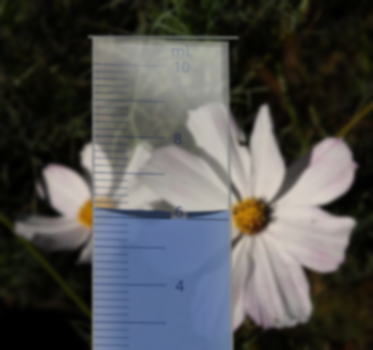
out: 5.8 mL
